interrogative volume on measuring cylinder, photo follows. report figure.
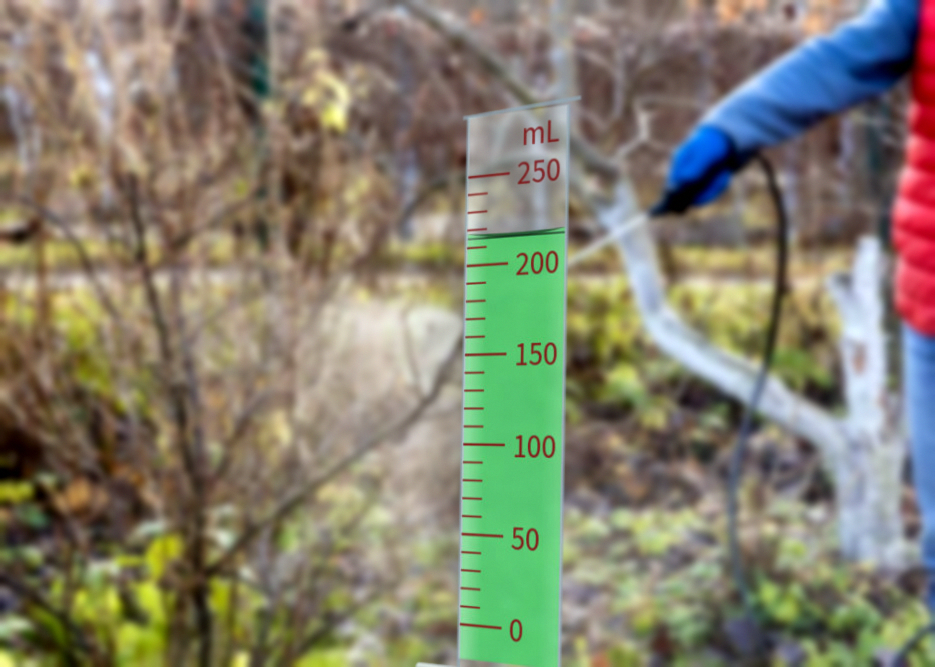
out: 215 mL
